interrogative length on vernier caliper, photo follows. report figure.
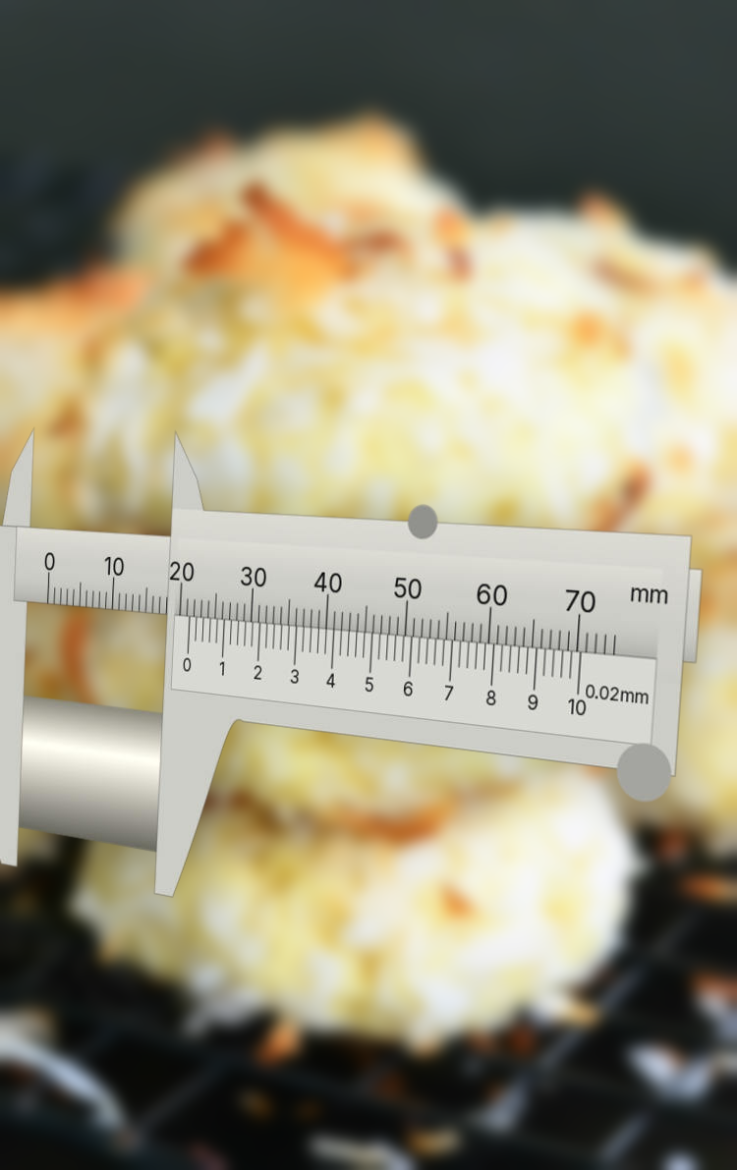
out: 21.4 mm
